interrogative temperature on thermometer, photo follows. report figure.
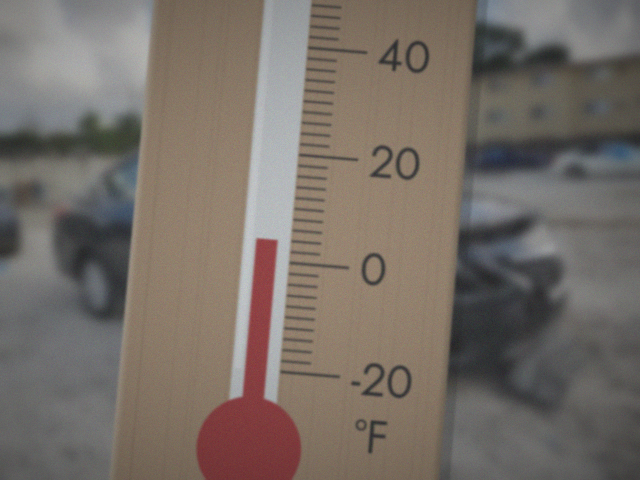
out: 4 °F
